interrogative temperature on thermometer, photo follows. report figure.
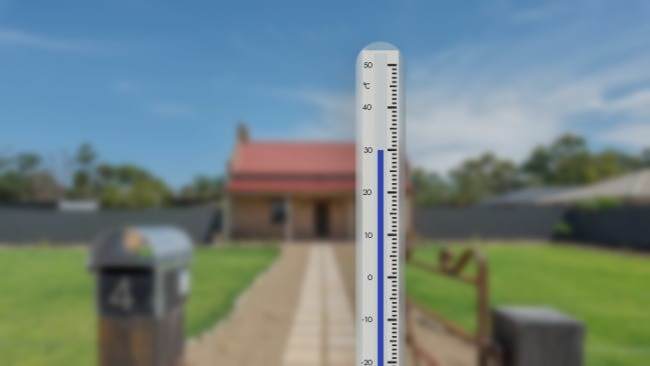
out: 30 °C
